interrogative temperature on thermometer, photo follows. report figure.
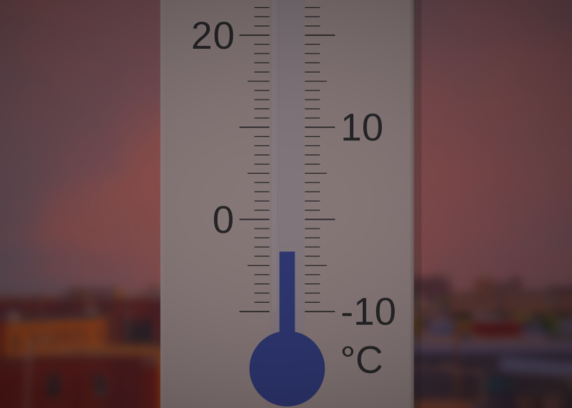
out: -3.5 °C
